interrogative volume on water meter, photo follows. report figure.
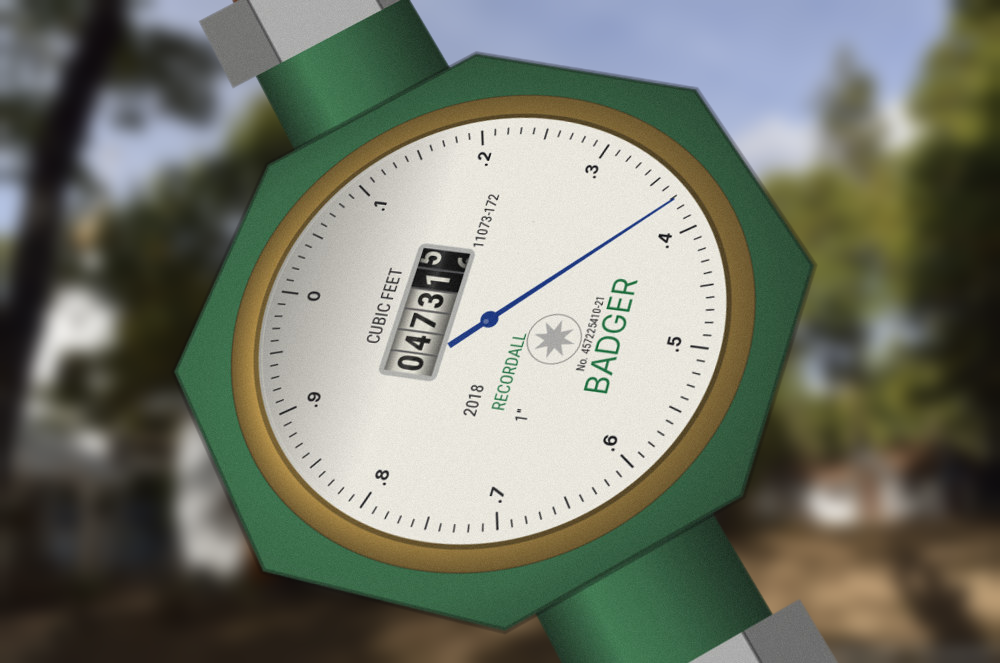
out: 47315.37 ft³
